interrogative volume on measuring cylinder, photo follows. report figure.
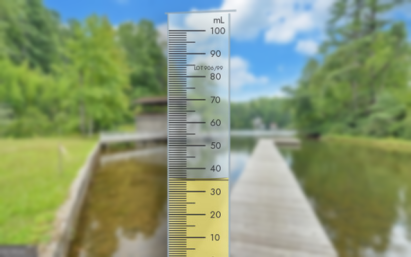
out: 35 mL
